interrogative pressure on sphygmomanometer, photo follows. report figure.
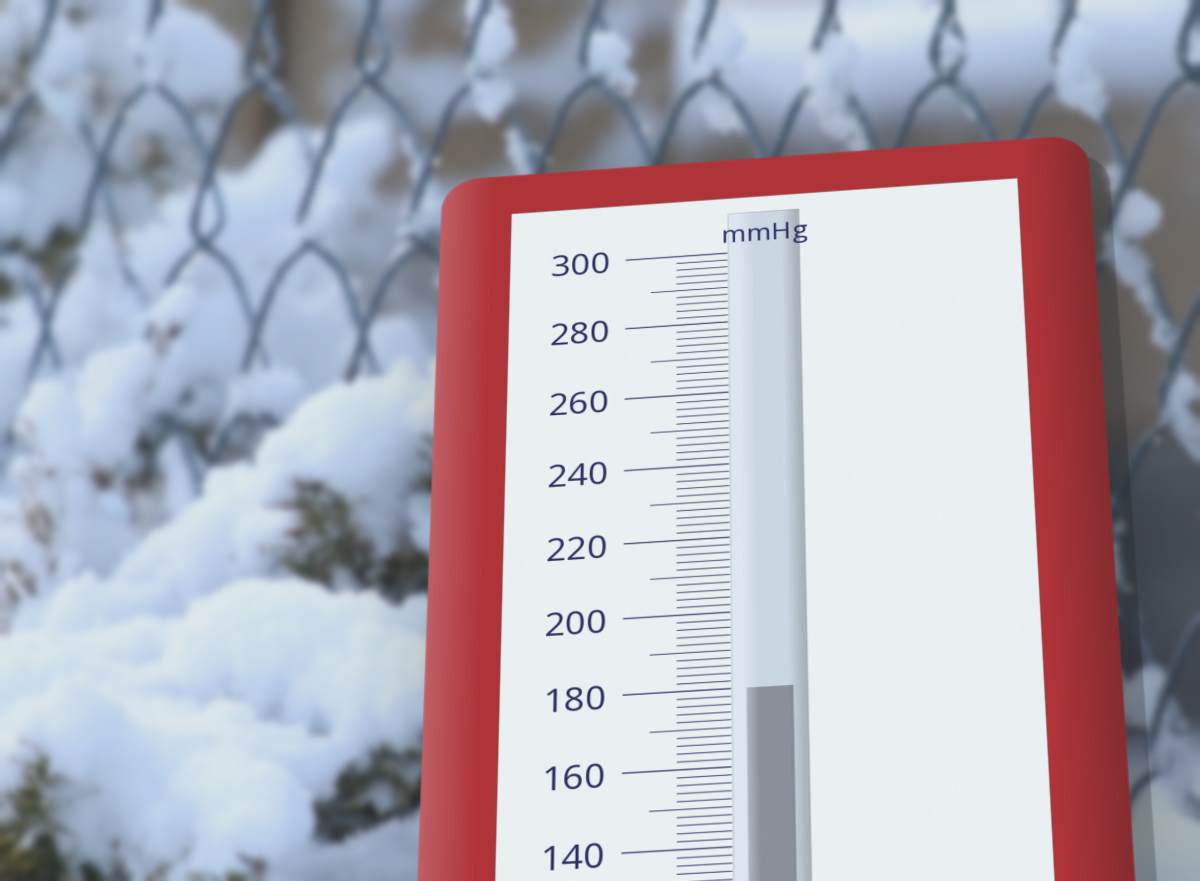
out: 180 mmHg
